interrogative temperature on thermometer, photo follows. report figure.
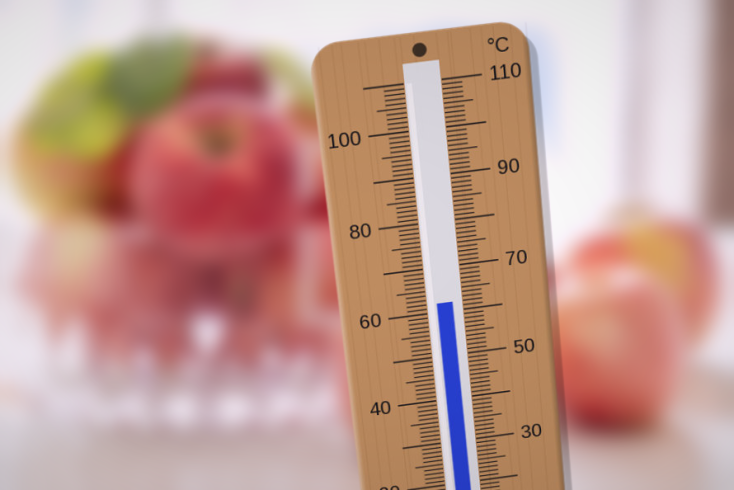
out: 62 °C
